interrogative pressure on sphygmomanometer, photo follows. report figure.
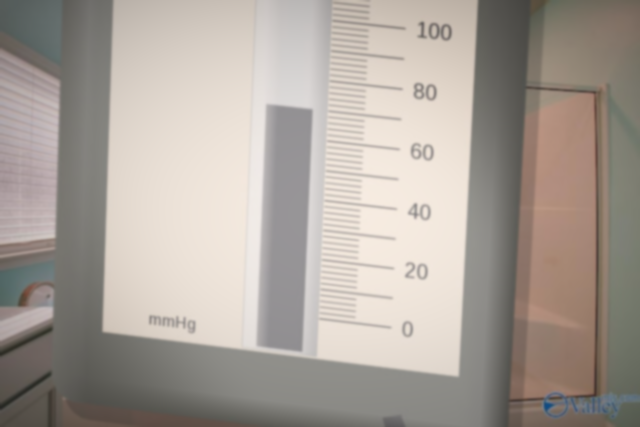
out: 70 mmHg
